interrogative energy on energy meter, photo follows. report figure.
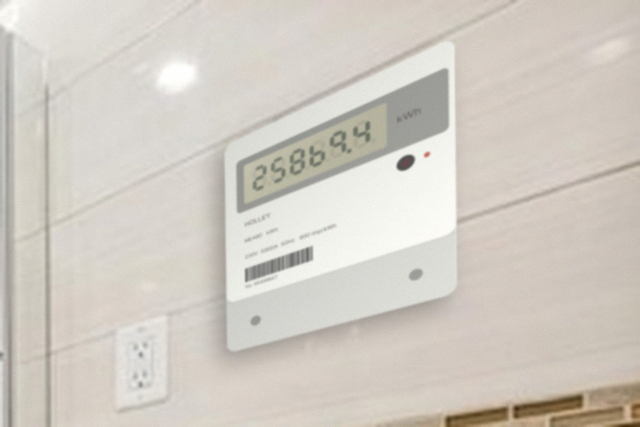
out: 25869.4 kWh
